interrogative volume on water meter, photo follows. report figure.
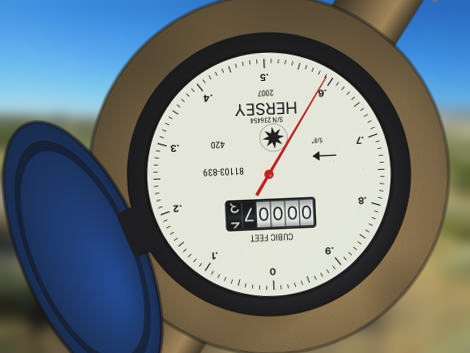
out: 72.59 ft³
